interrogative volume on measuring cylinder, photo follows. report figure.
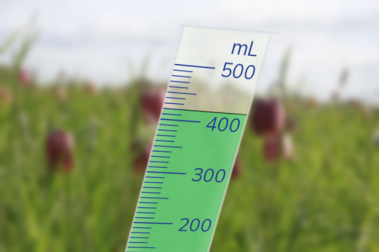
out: 420 mL
